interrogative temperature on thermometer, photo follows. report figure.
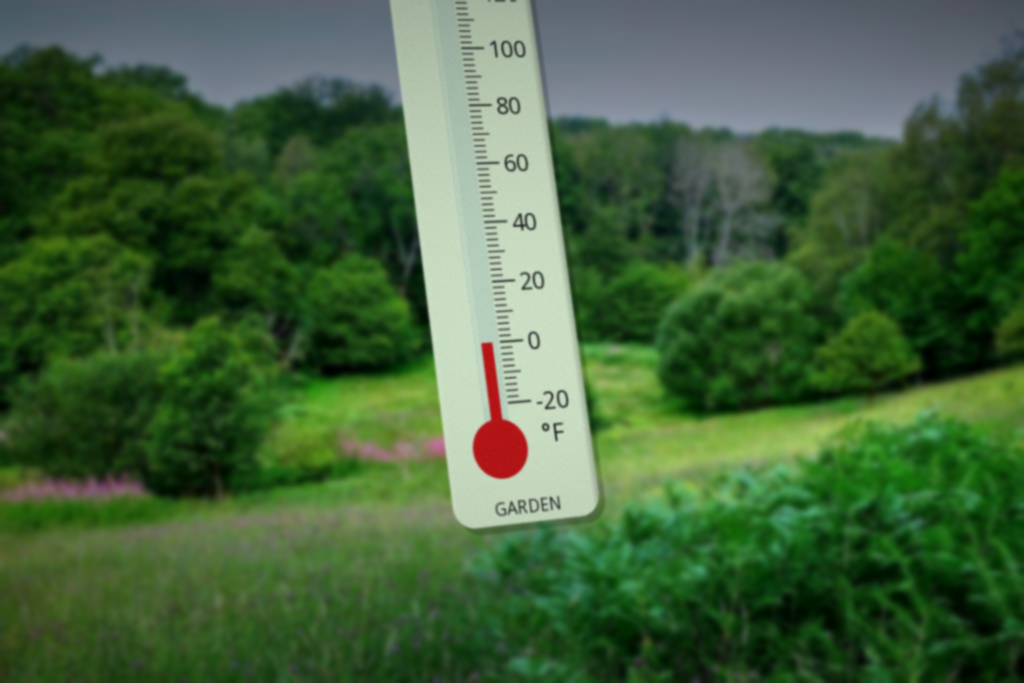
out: 0 °F
